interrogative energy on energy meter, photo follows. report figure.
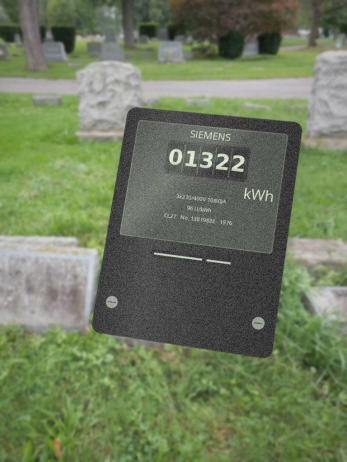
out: 1322 kWh
